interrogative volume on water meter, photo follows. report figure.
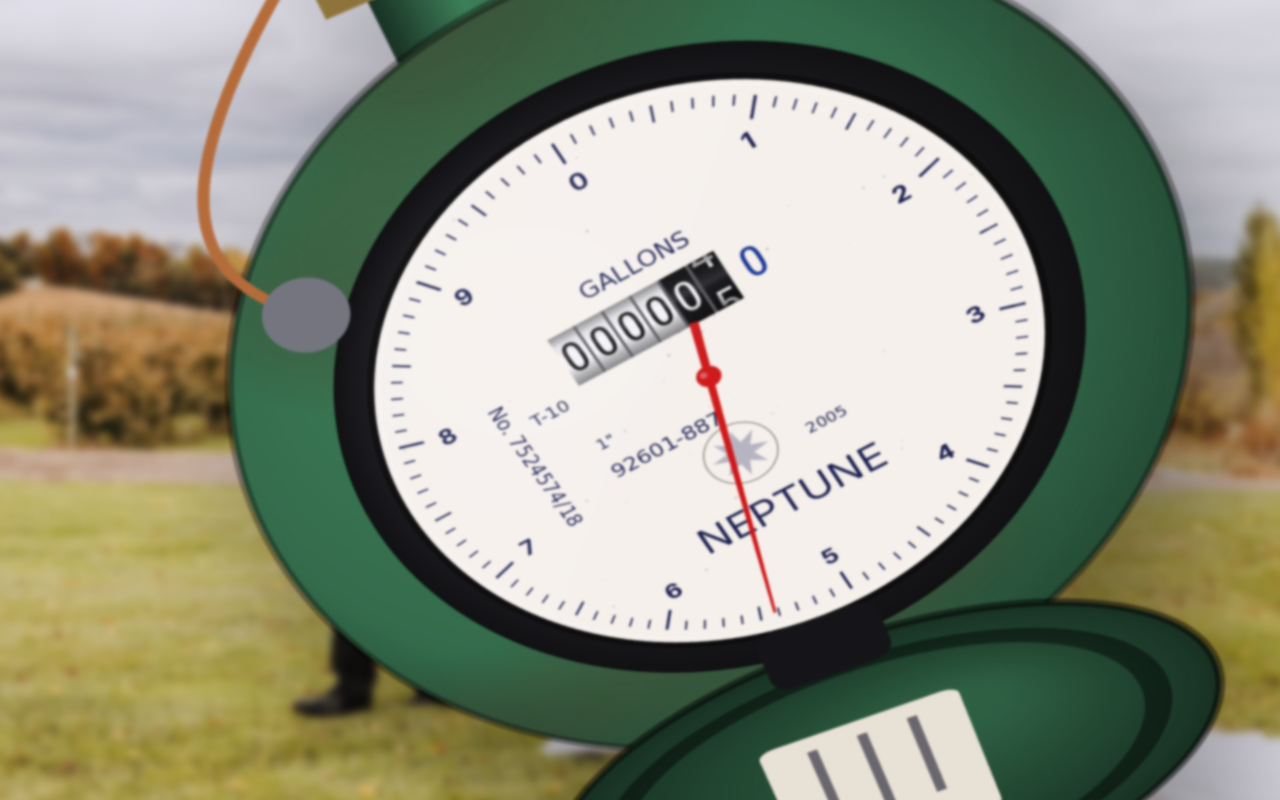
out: 45.4 gal
